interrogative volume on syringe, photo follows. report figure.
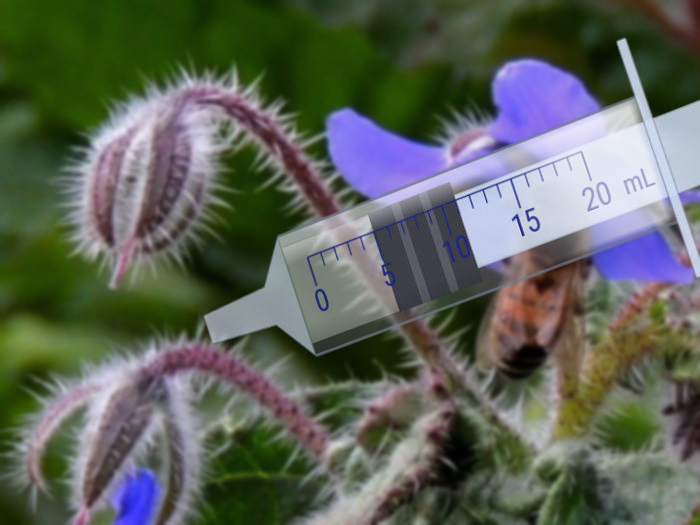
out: 5 mL
